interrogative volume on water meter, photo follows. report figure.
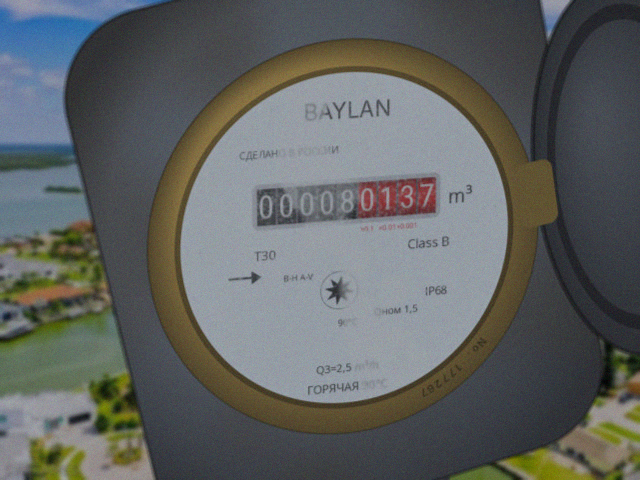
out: 8.0137 m³
